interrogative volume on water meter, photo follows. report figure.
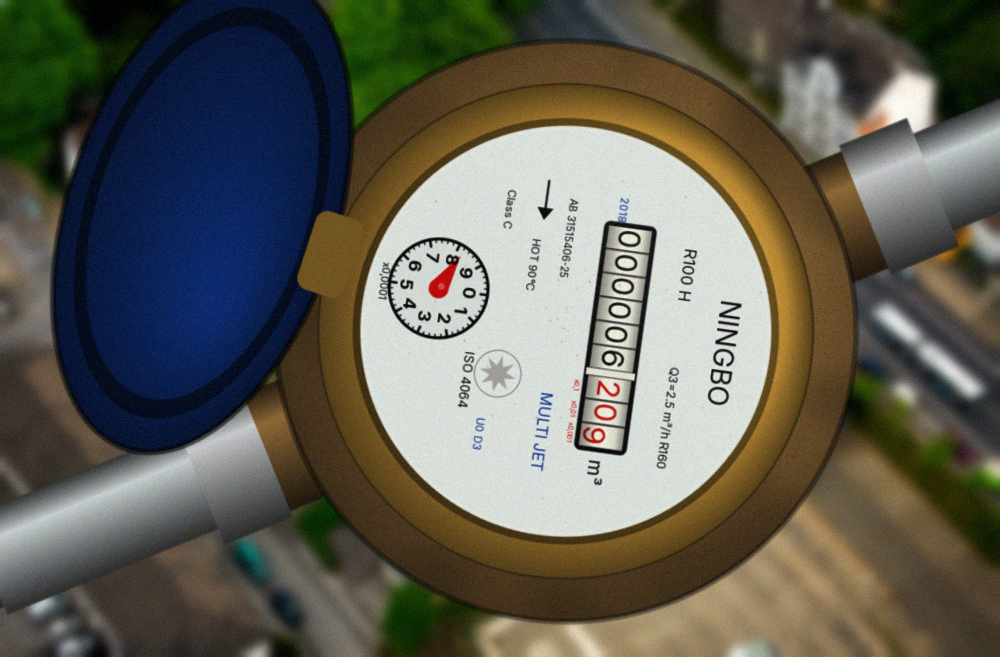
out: 6.2088 m³
